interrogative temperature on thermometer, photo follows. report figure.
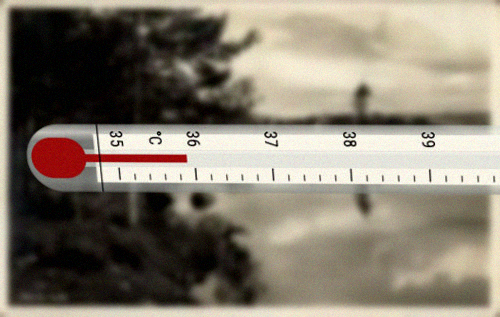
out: 35.9 °C
